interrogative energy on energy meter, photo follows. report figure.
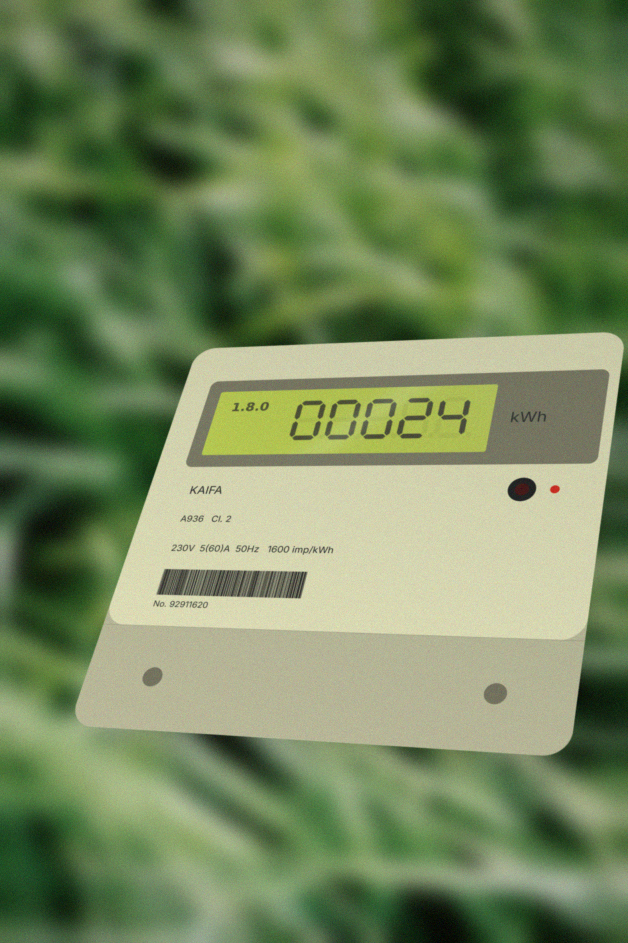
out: 24 kWh
